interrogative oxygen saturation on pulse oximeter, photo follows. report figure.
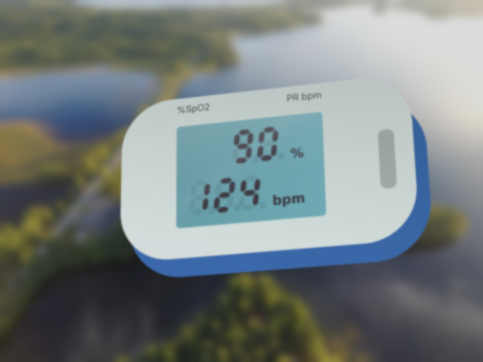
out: 90 %
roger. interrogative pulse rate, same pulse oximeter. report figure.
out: 124 bpm
